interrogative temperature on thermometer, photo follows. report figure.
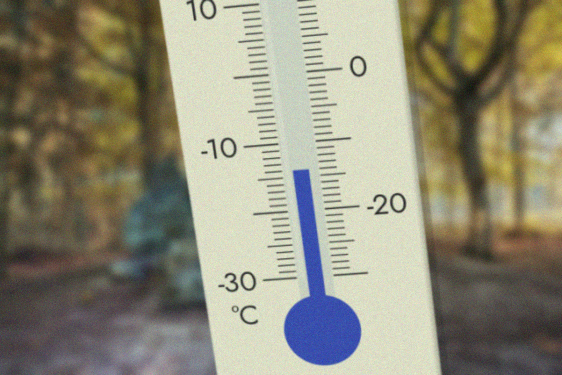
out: -14 °C
